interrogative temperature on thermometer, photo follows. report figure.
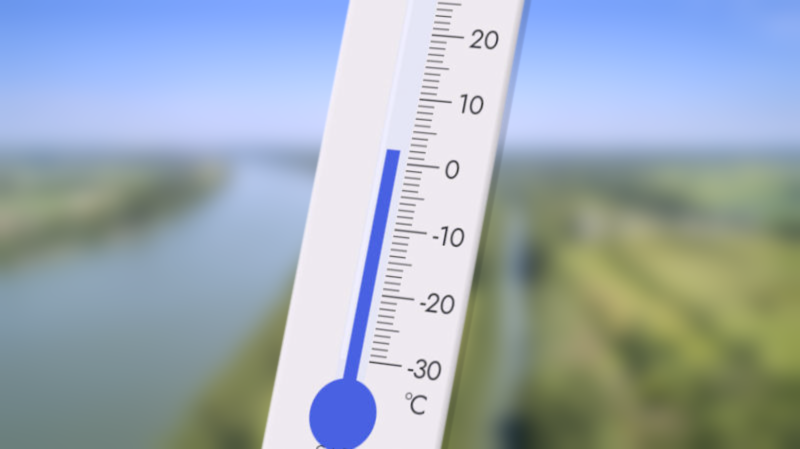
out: 2 °C
